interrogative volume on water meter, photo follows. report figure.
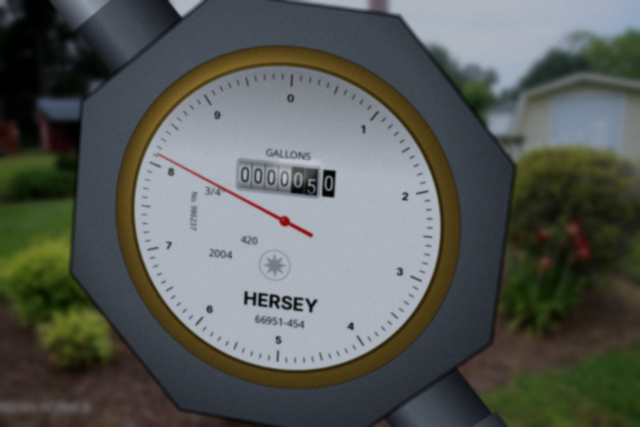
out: 48.1 gal
